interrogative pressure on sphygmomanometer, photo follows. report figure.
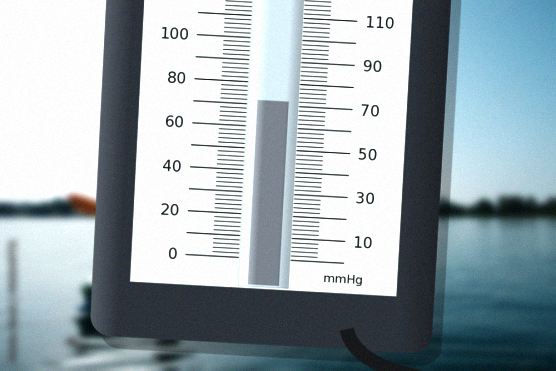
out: 72 mmHg
